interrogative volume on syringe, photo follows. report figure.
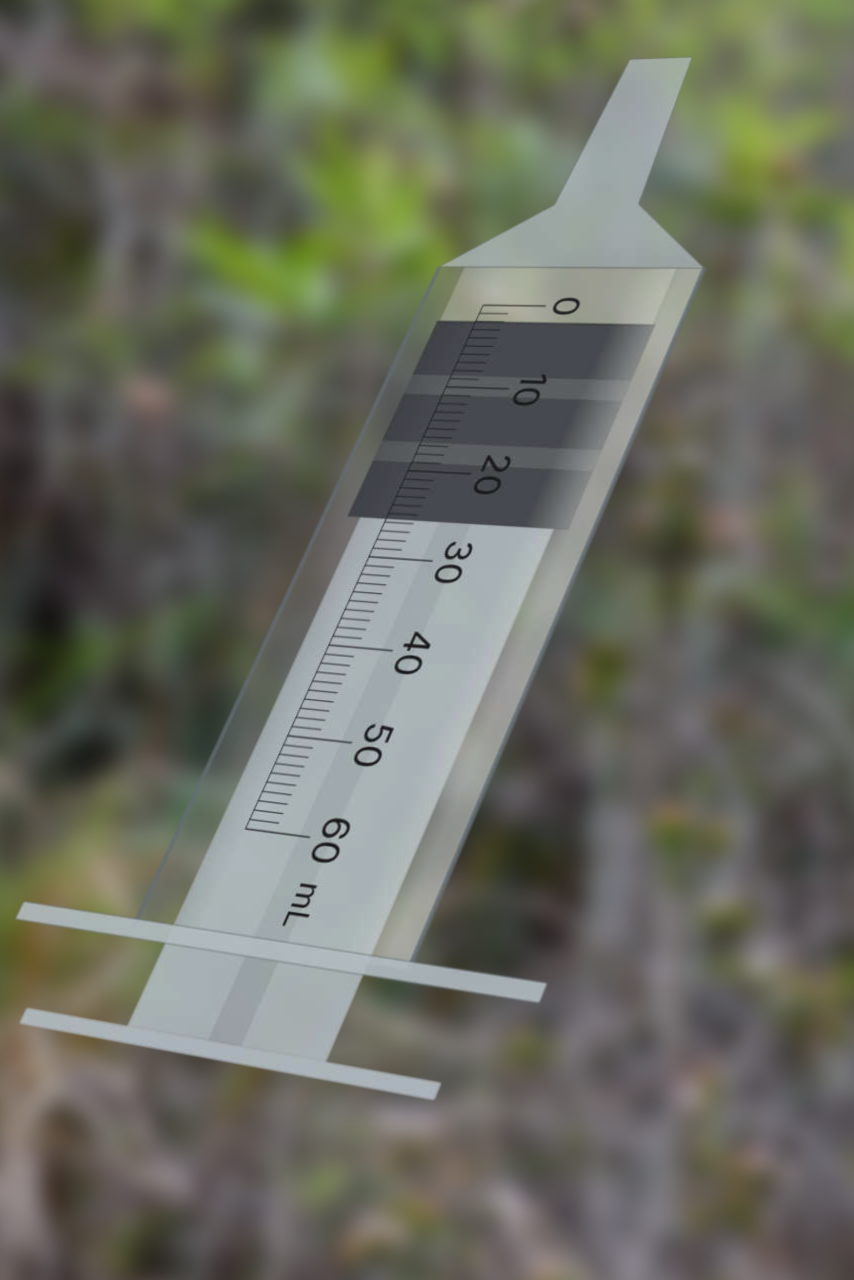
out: 2 mL
